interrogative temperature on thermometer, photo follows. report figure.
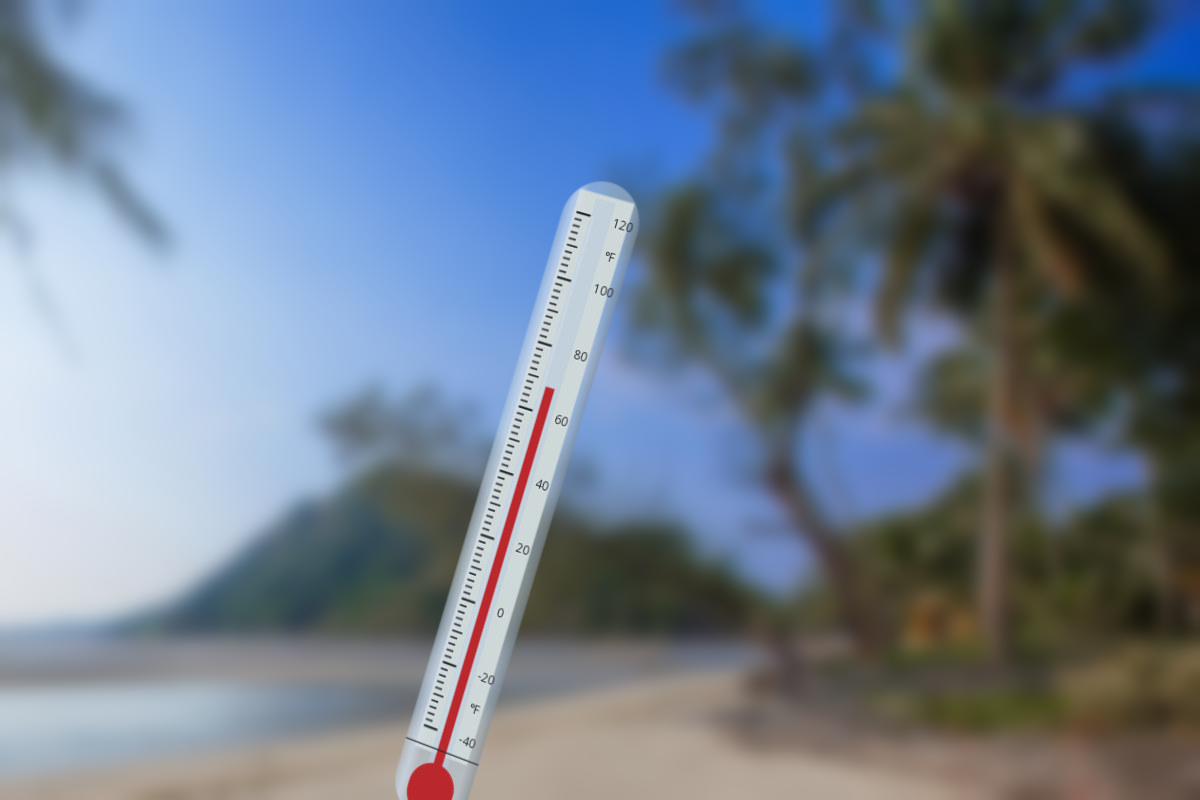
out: 68 °F
